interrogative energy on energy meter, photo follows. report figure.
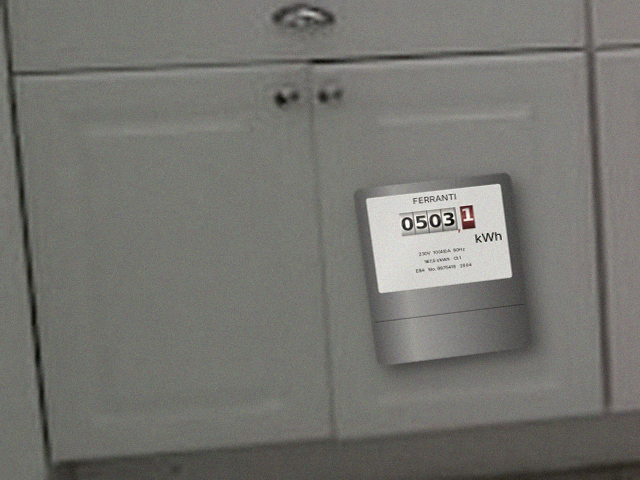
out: 503.1 kWh
